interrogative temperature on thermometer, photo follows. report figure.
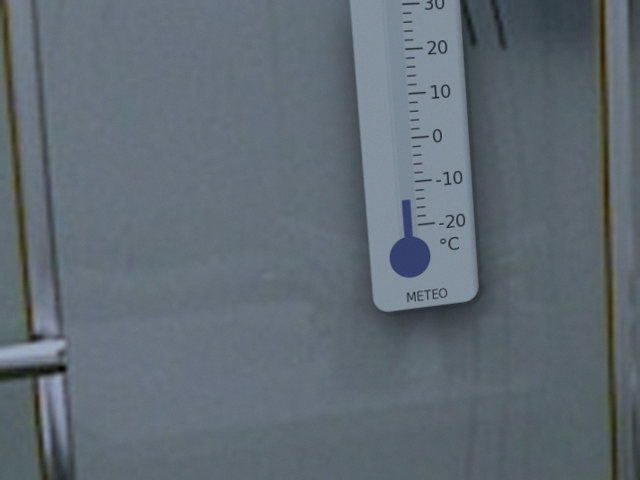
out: -14 °C
